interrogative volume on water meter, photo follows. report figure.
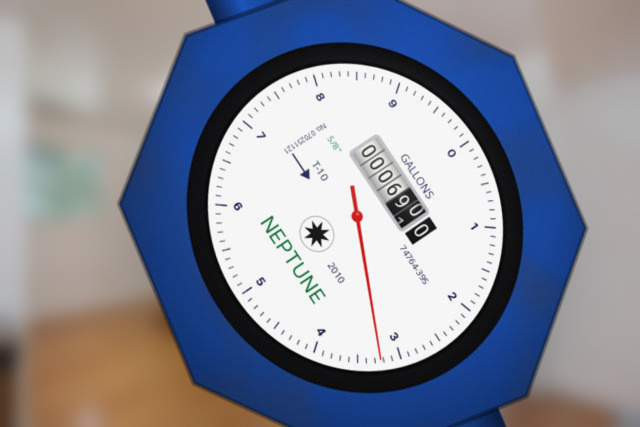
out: 6903.2 gal
